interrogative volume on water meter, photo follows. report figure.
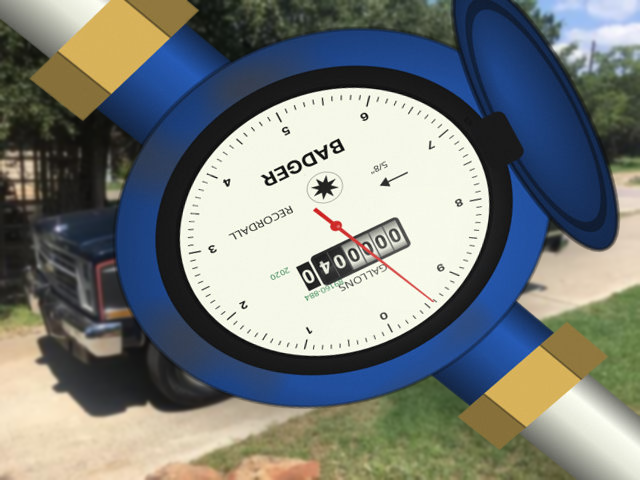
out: 39.4 gal
